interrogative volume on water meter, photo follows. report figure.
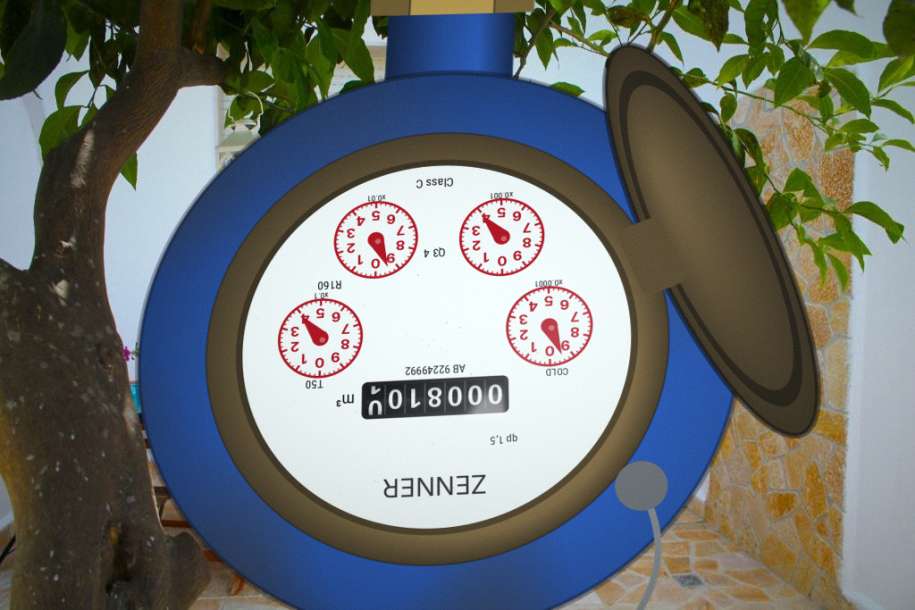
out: 8100.3939 m³
